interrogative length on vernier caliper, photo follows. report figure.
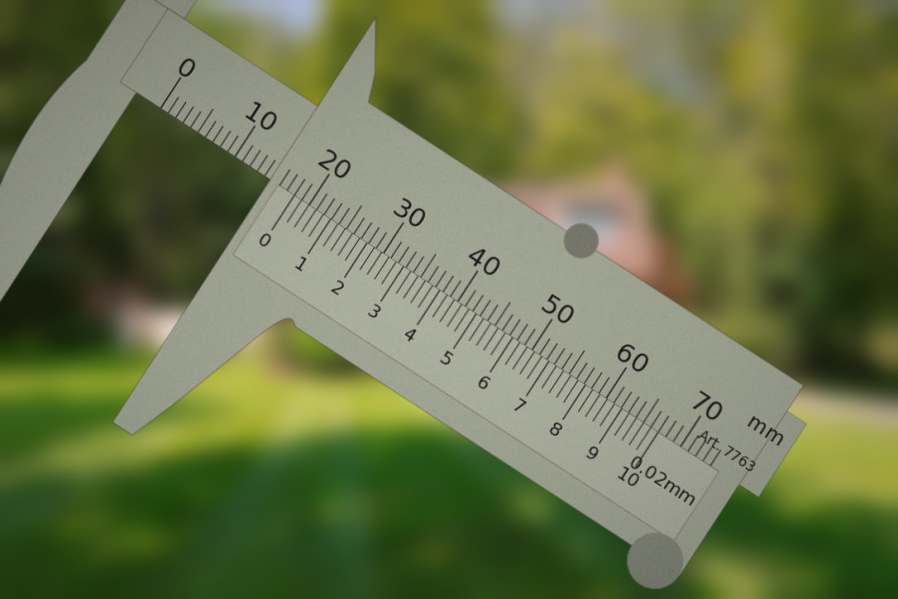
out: 18.0 mm
